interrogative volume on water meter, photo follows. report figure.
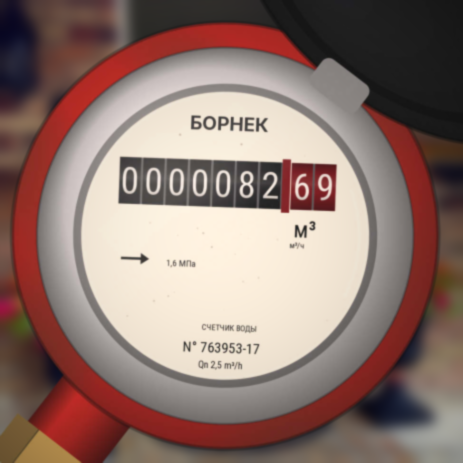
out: 82.69 m³
